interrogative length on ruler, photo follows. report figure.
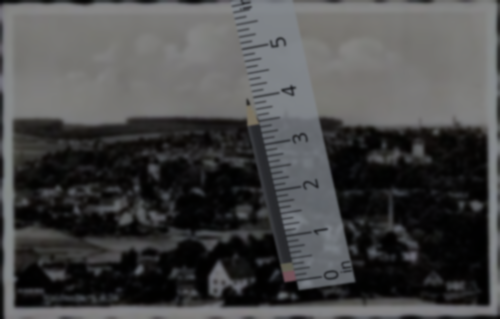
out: 4 in
